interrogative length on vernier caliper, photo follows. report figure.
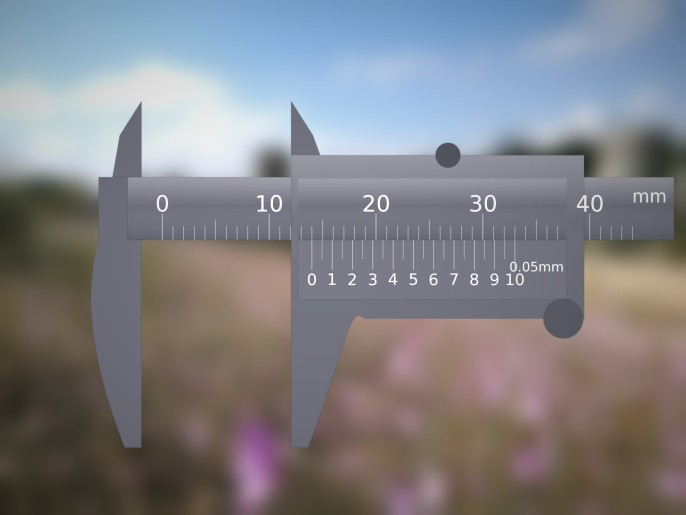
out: 14.0 mm
